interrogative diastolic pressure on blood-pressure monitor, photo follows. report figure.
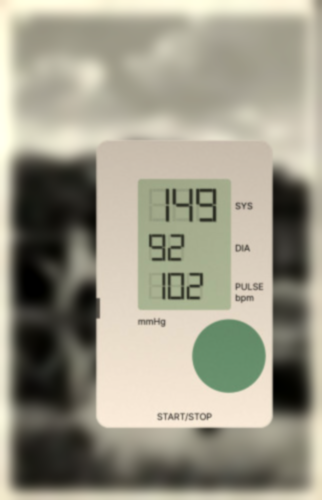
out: 92 mmHg
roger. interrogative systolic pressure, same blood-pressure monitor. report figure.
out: 149 mmHg
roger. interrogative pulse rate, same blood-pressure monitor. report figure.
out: 102 bpm
